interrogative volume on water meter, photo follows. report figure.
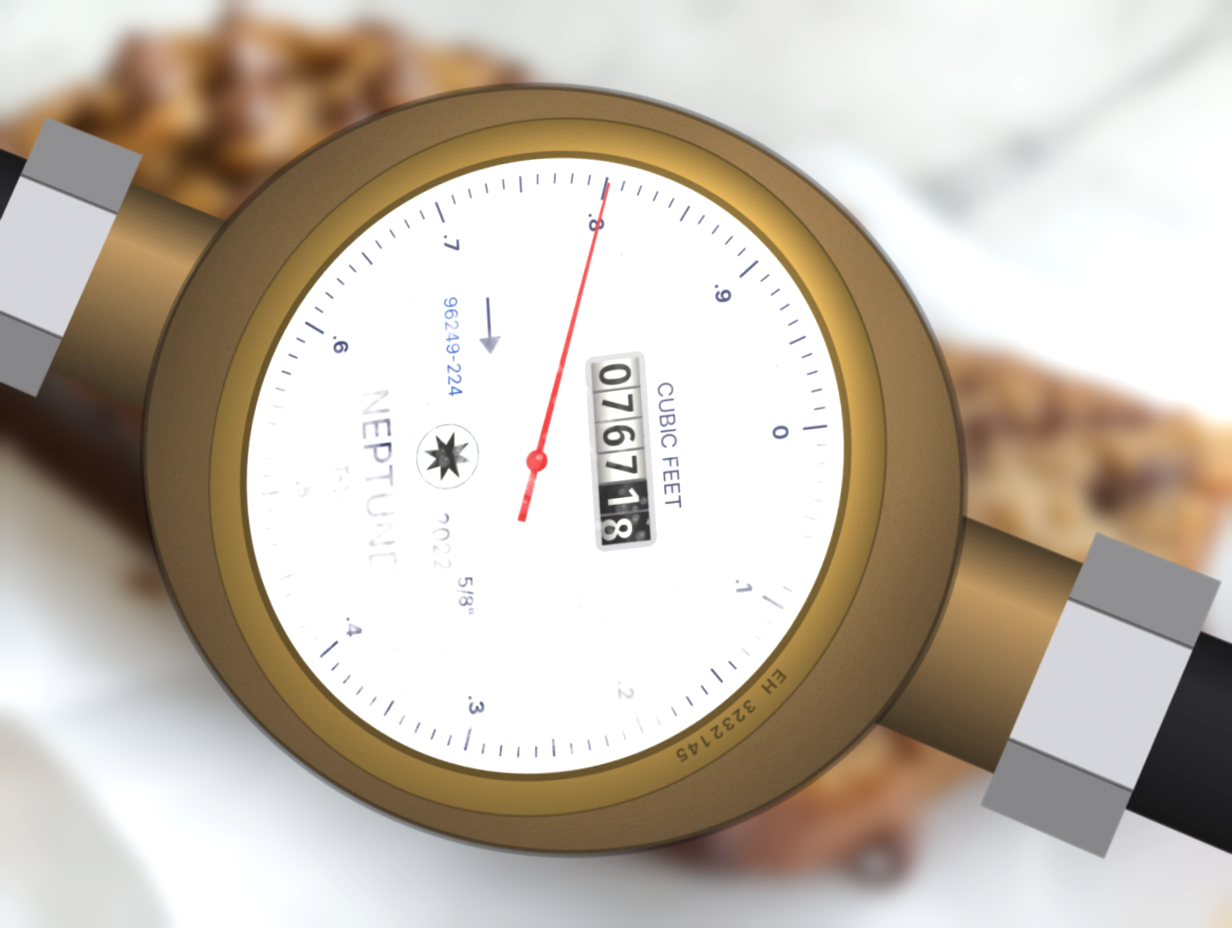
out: 76717.80 ft³
